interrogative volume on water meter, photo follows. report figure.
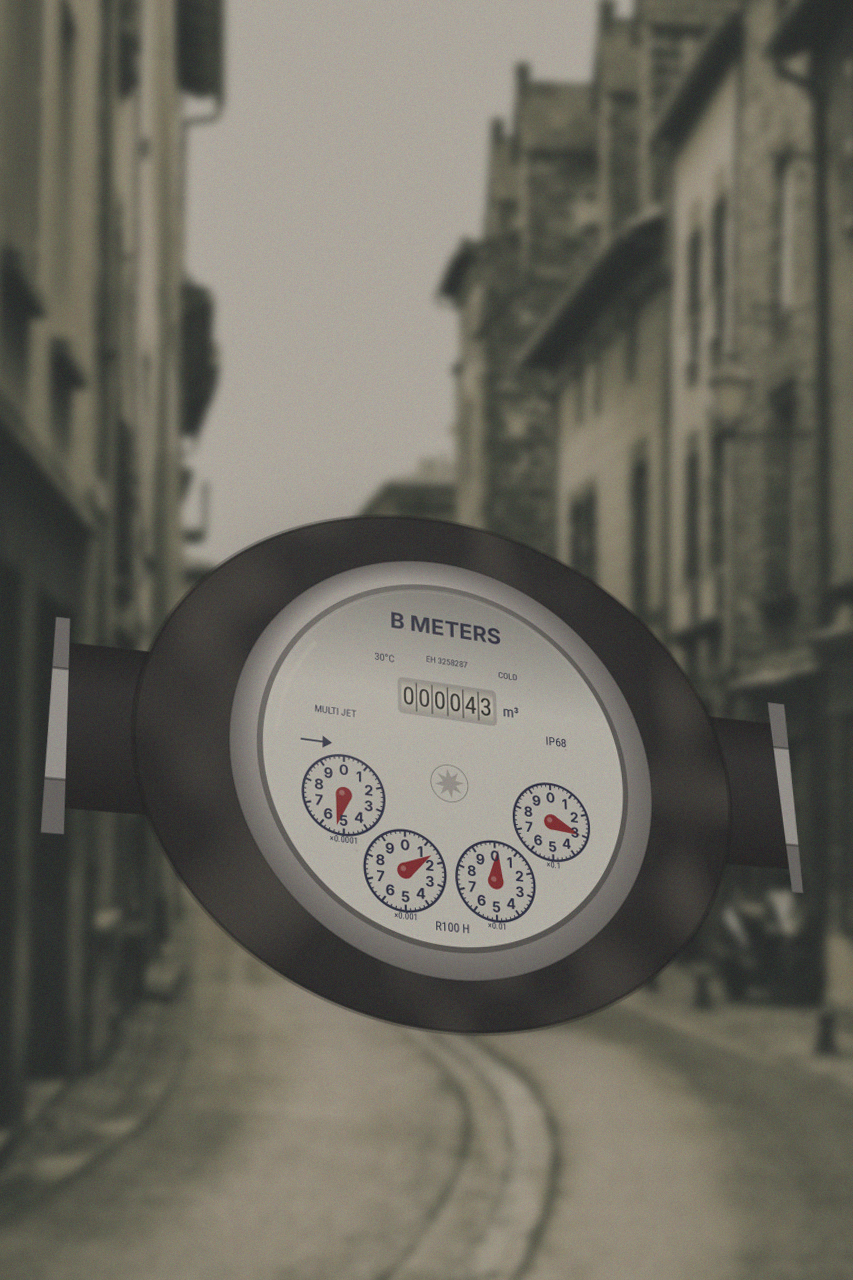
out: 43.3015 m³
